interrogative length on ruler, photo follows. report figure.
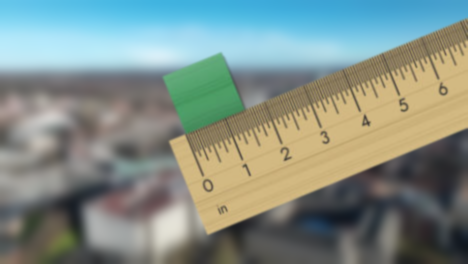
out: 1.5 in
